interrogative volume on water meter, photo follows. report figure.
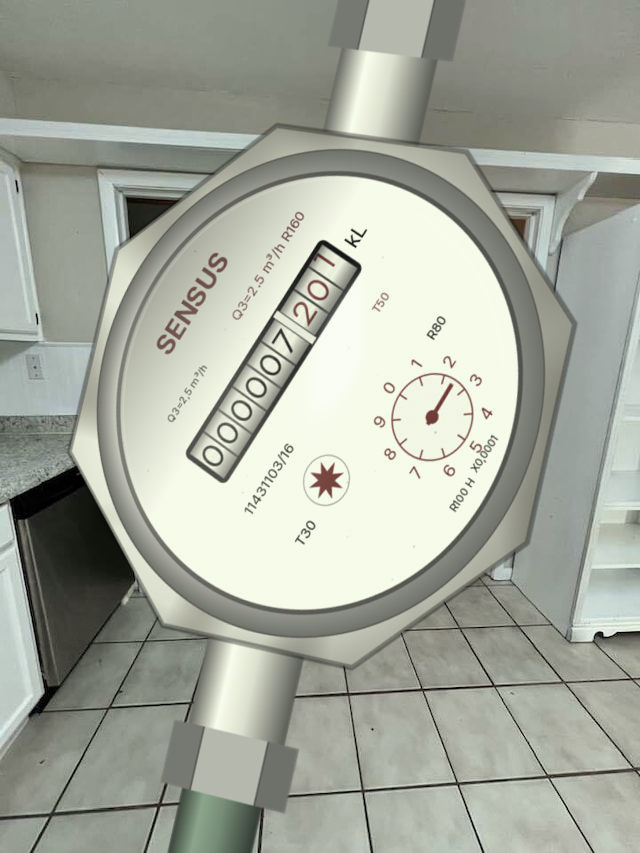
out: 7.2012 kL
